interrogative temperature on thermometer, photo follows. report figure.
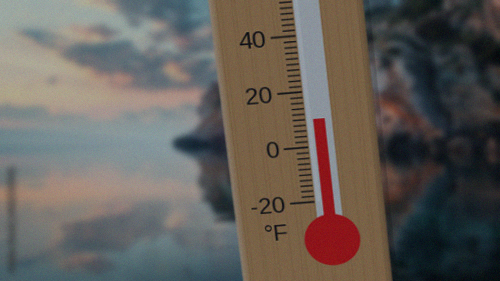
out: 10 °F
